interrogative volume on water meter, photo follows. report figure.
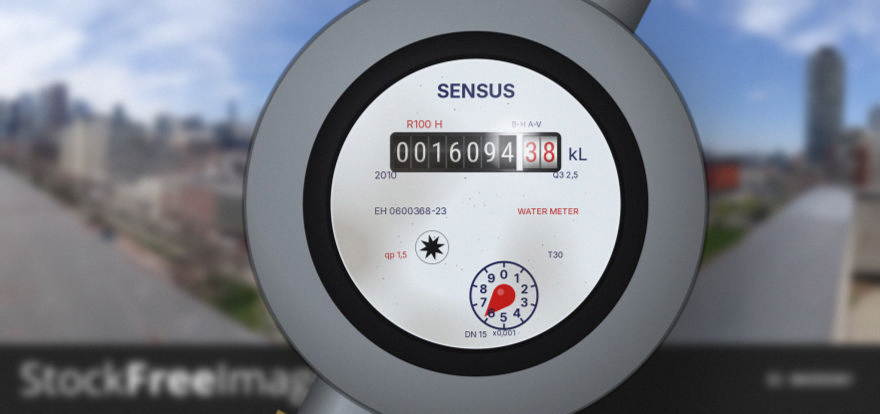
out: 16094.386 kL
